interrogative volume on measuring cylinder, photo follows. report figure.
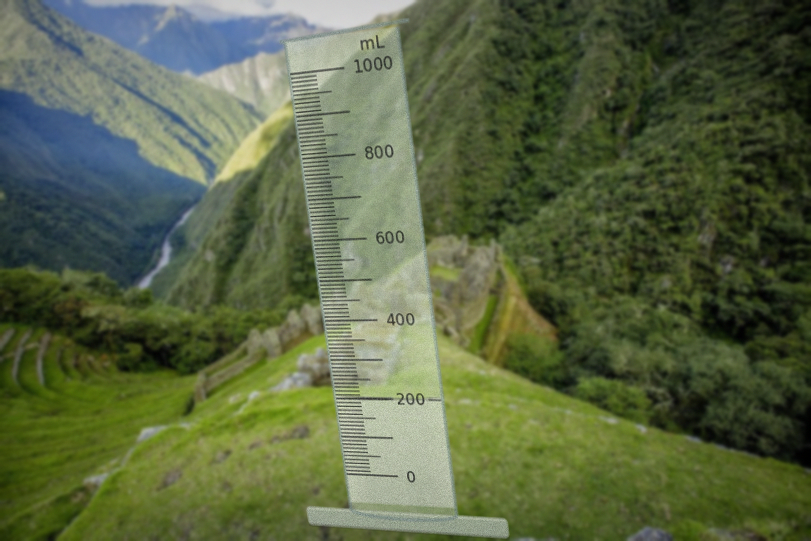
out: 200 mL
